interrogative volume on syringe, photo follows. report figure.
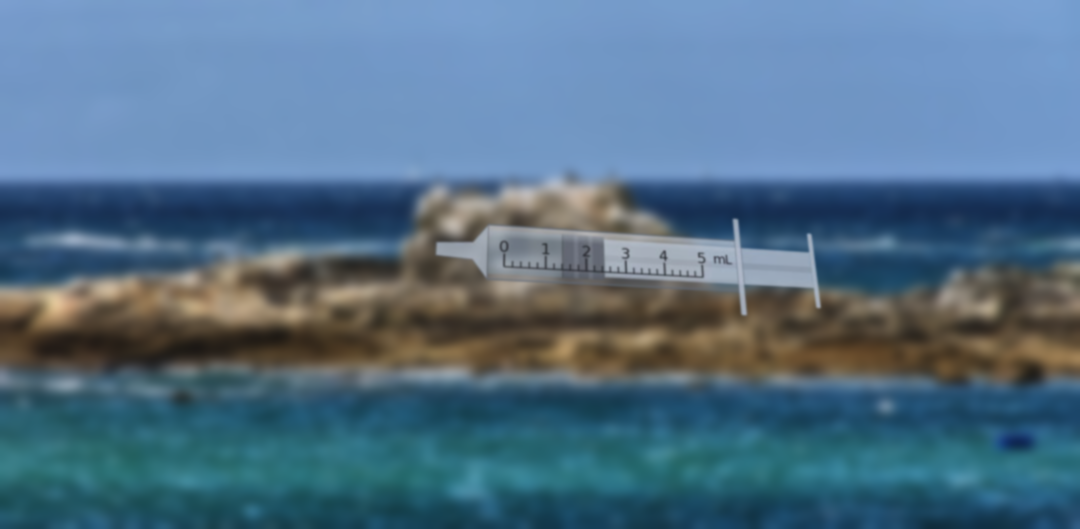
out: 1.4 mL
